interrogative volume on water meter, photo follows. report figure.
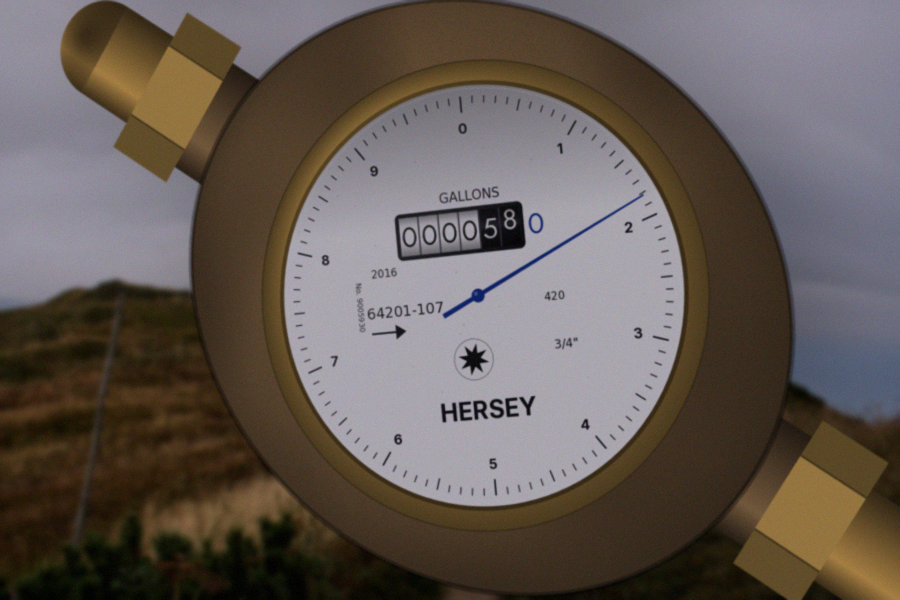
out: 581.8 gal
